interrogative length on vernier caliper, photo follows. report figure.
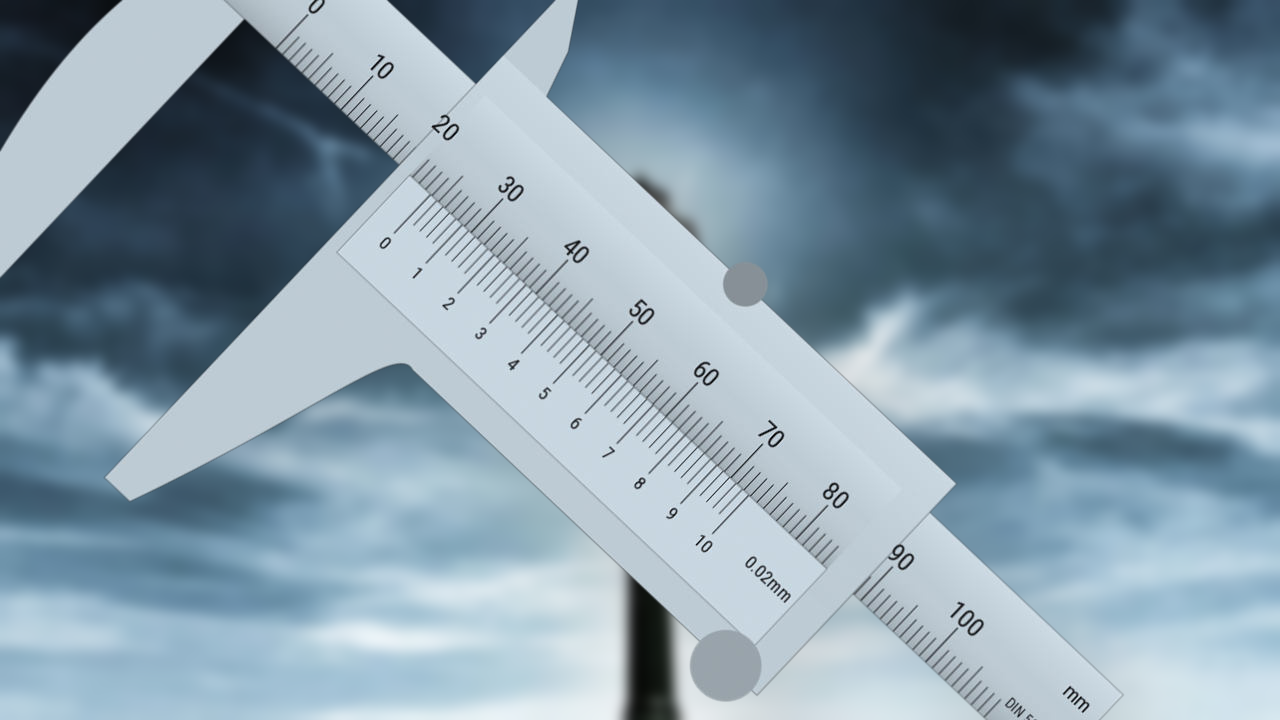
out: 23.8 mm
